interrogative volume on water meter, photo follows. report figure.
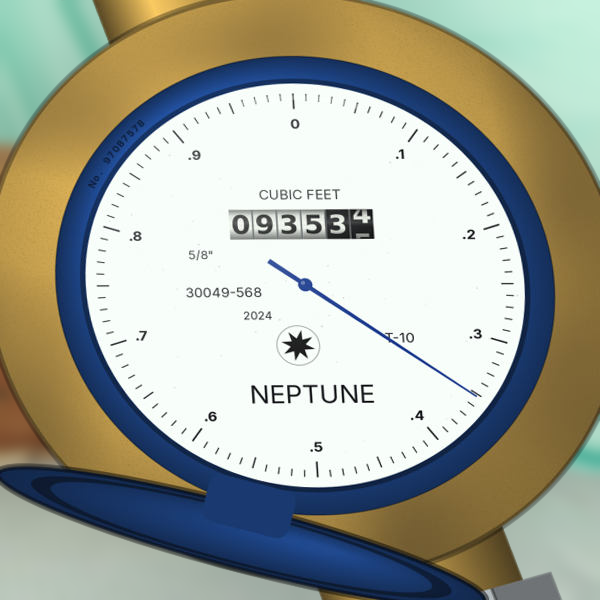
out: 93534.35 ft³
